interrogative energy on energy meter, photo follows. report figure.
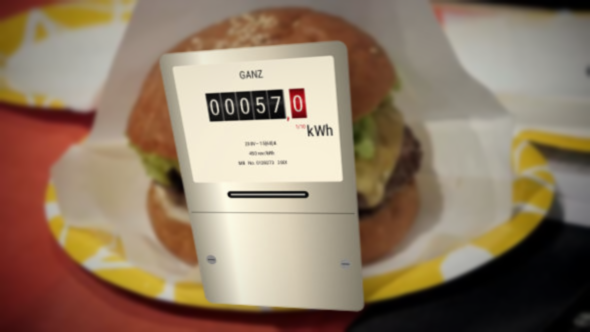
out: 57.0 kWh
